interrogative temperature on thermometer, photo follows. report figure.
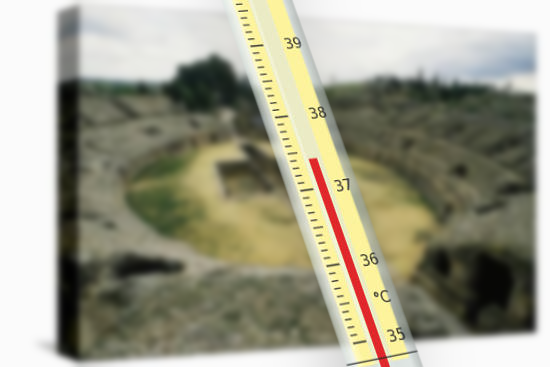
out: 37.4 °C
